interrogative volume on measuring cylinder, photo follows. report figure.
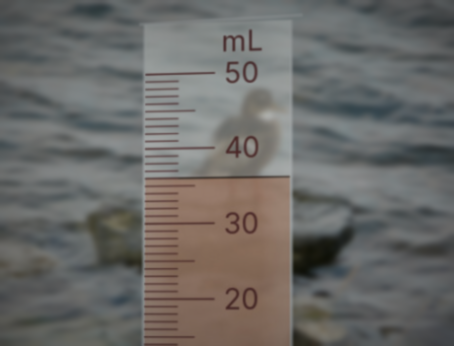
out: 36 mL
